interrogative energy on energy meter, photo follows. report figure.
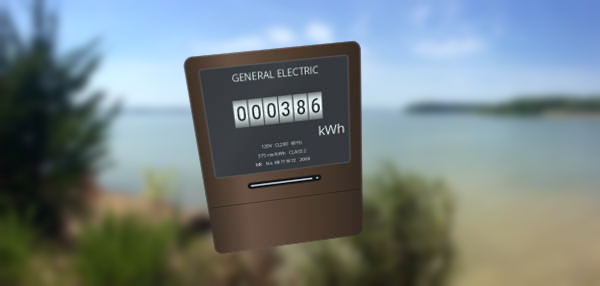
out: 386 kWh
